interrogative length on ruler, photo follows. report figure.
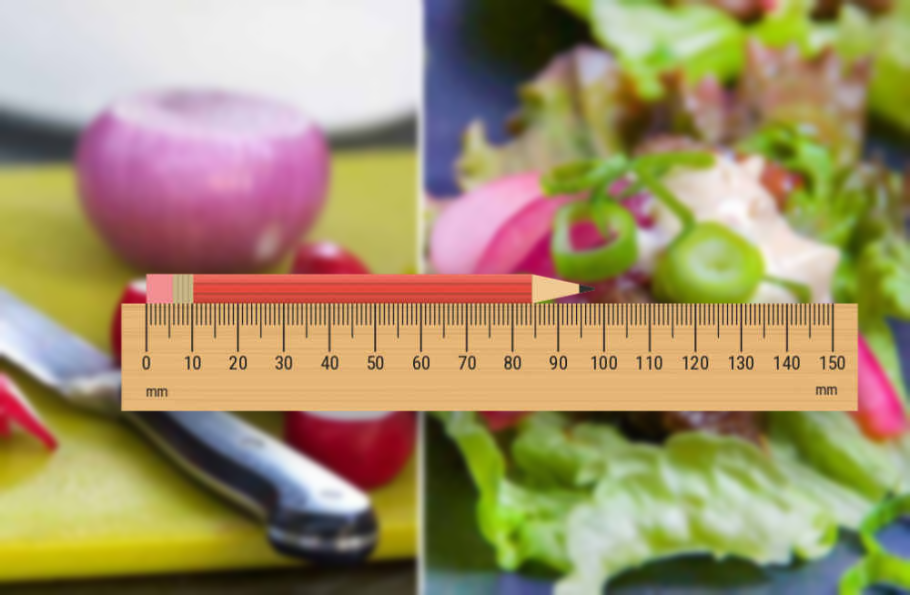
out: 98 mm
